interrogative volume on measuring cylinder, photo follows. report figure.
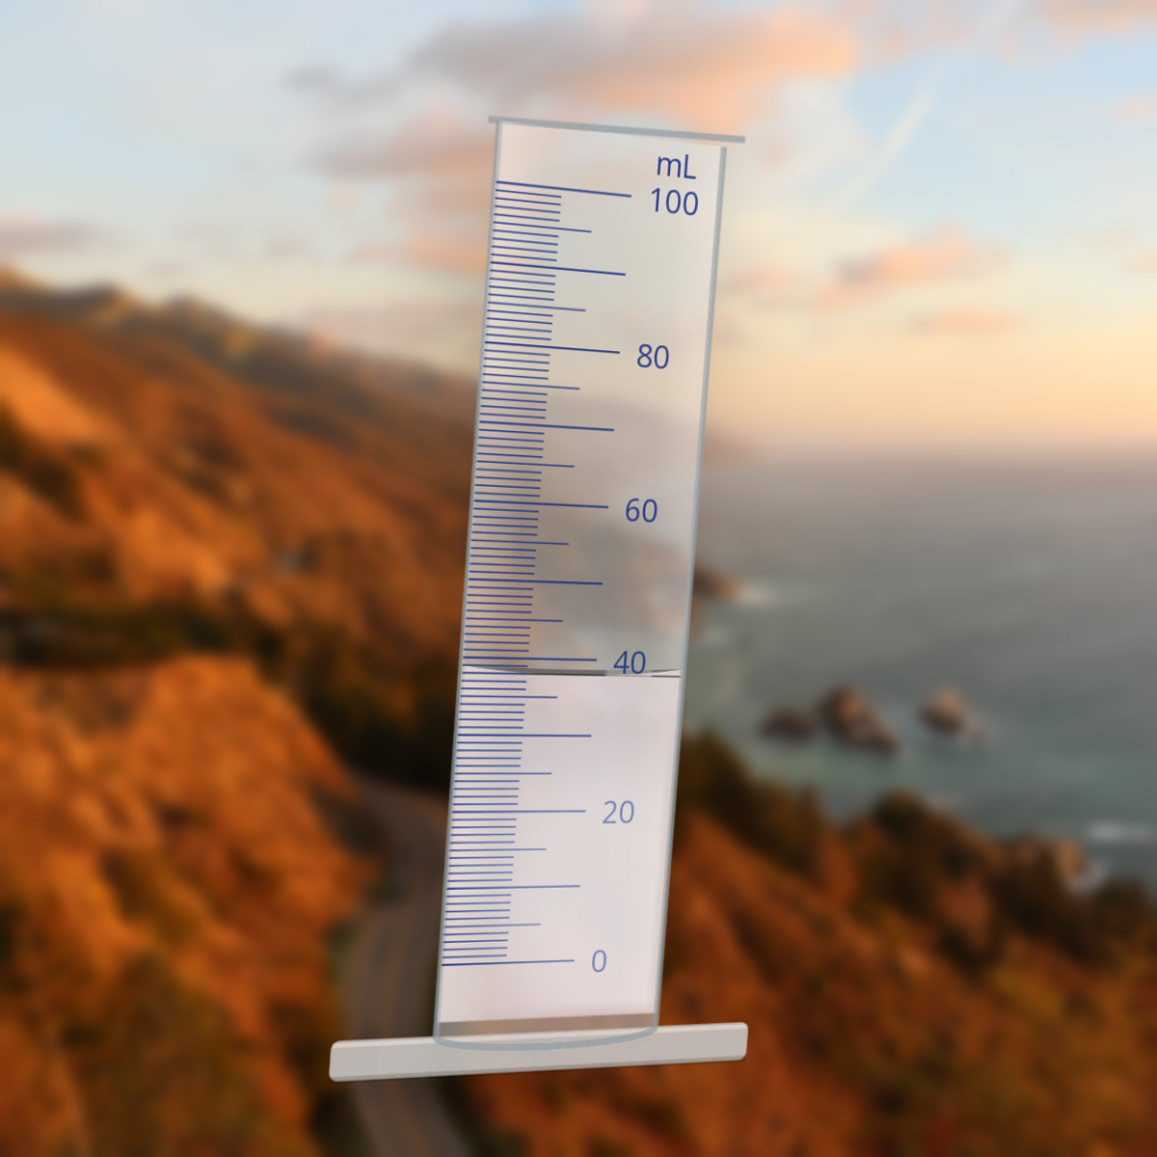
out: 38 mL
